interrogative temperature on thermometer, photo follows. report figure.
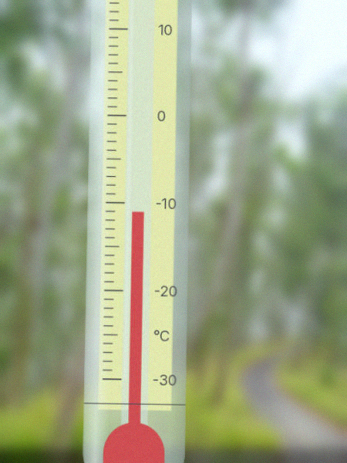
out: -11 °C
